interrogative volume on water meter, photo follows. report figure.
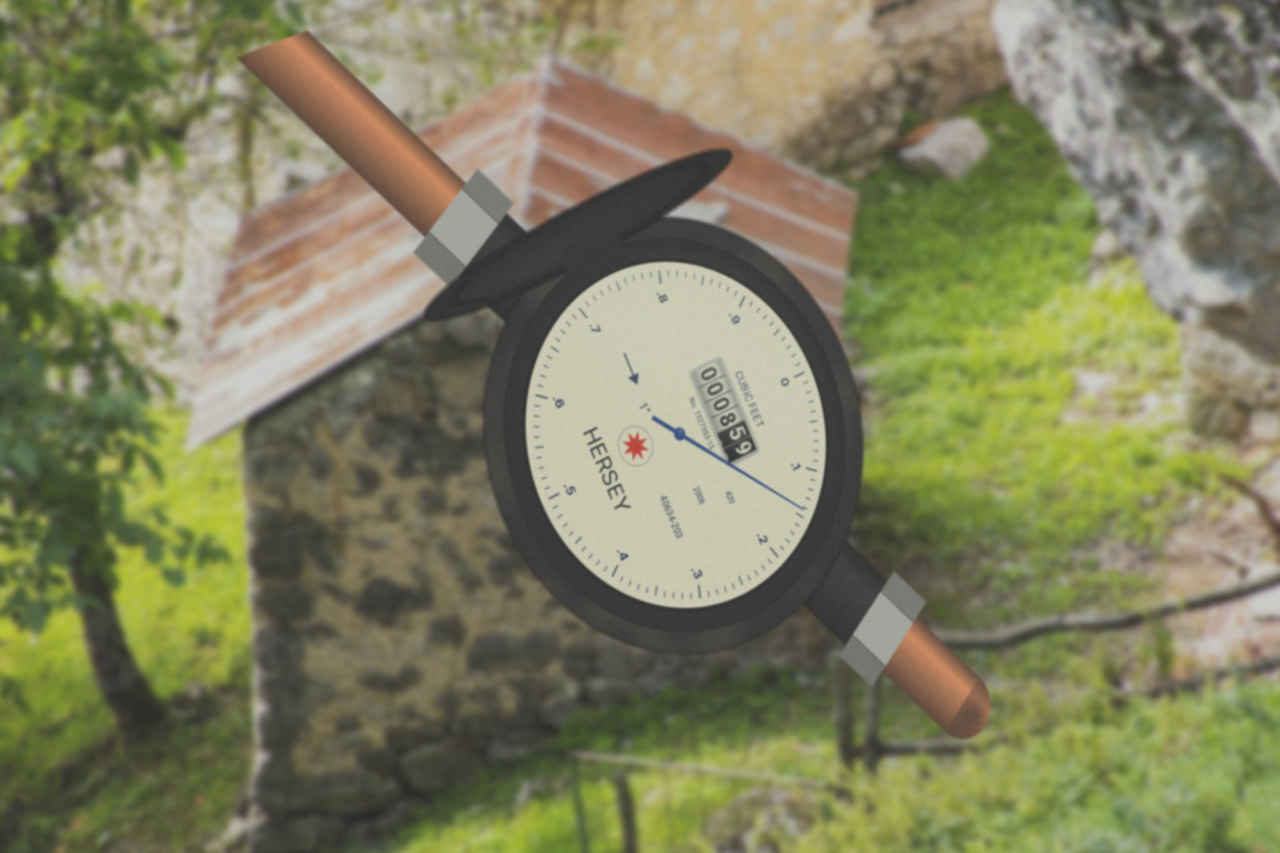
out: 859.14 ft³
